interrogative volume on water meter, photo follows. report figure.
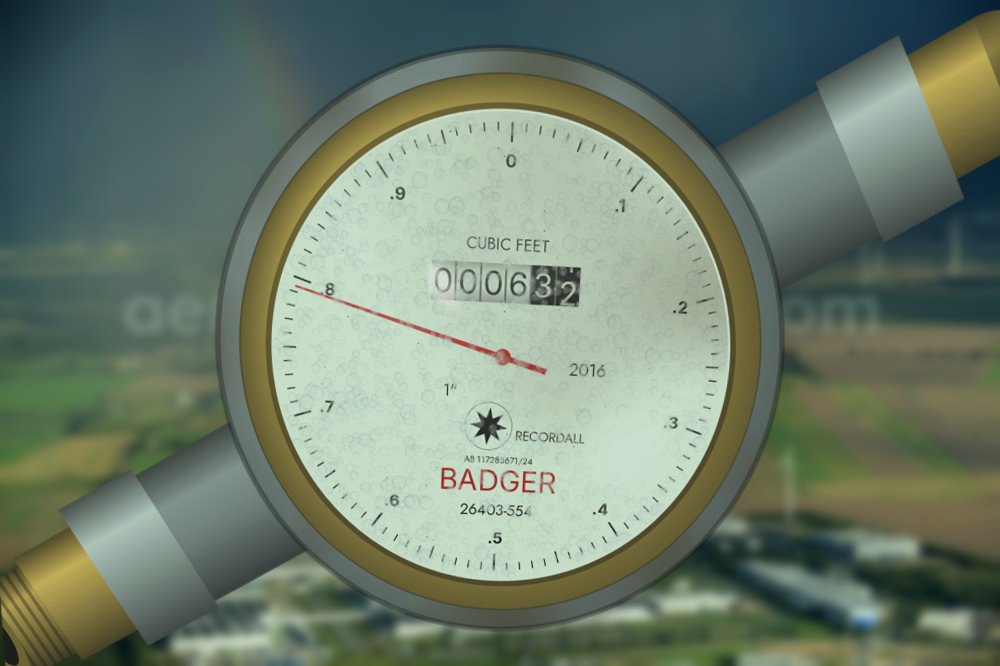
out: 631.79 ft³
